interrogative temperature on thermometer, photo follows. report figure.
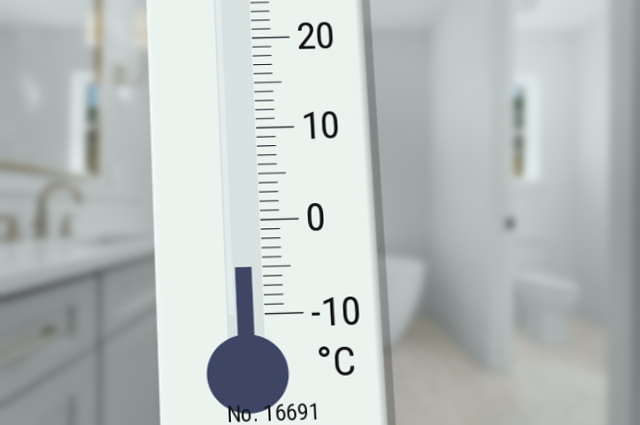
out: -5 °C
